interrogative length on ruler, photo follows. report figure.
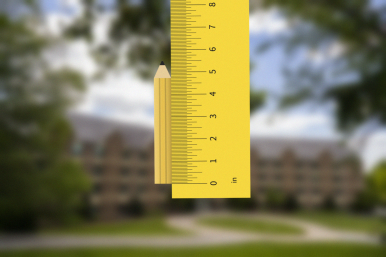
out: 5.5 in
